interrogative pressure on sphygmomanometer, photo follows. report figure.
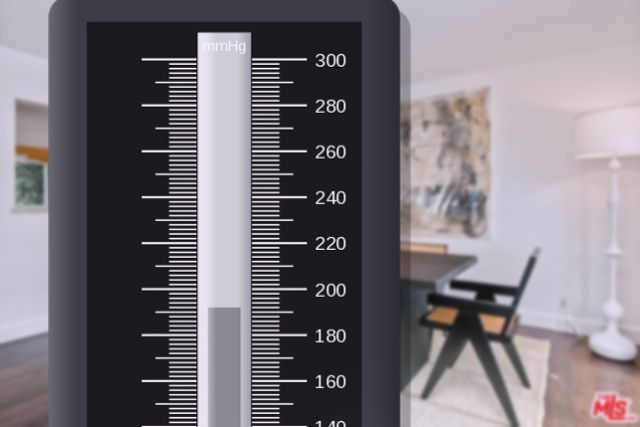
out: 192 mmHg
